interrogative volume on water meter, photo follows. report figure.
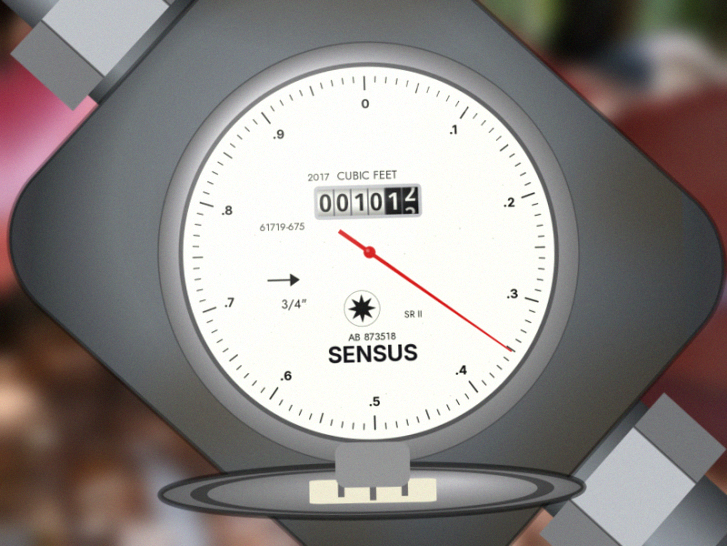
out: 1012.35 ft³
